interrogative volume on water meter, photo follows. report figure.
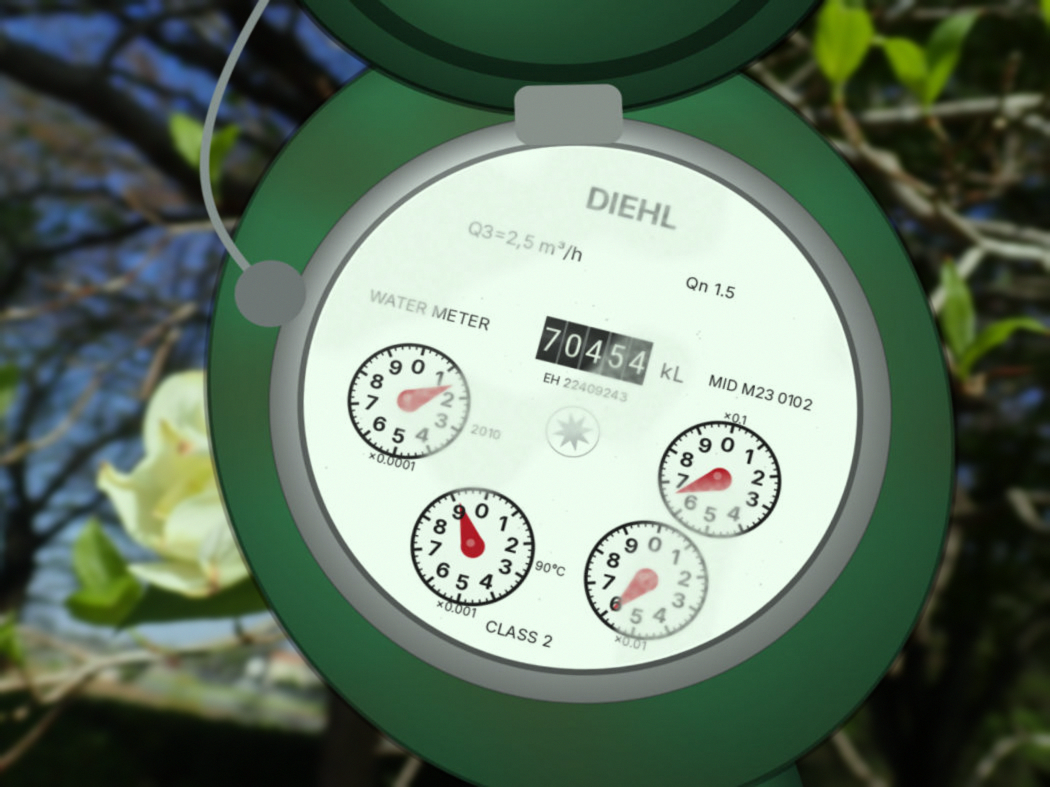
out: 70454.6591 kL
